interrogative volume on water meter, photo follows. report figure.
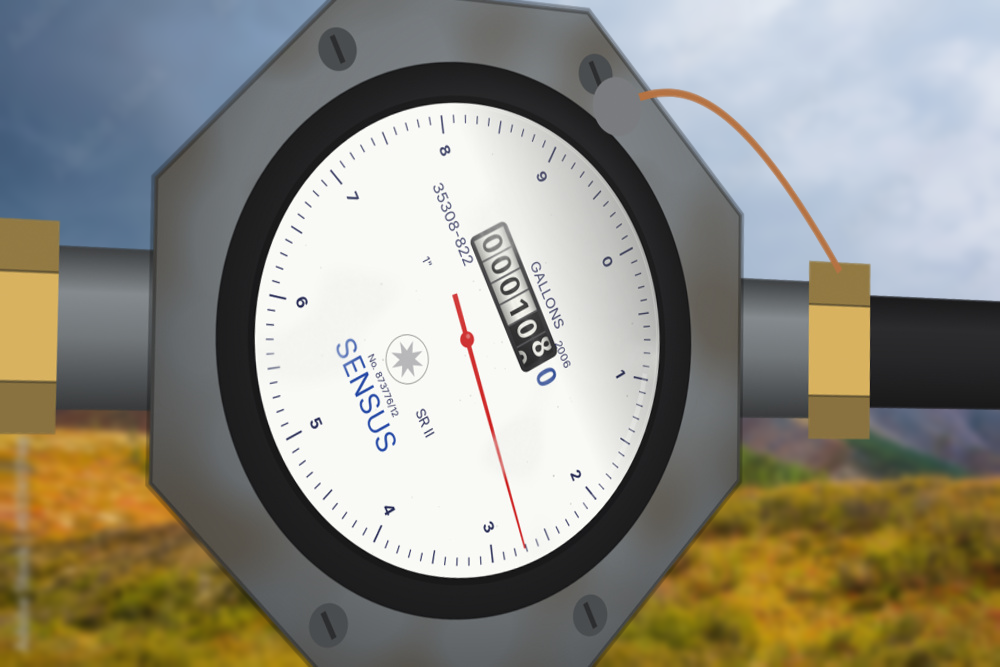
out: 1082.7 gal
